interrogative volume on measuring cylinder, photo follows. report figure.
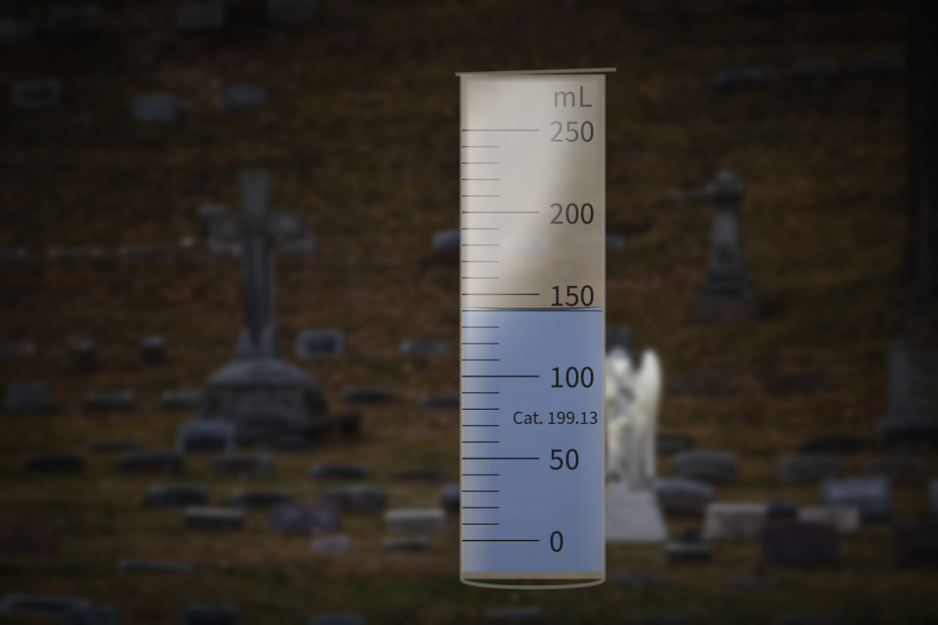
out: 140 mL
